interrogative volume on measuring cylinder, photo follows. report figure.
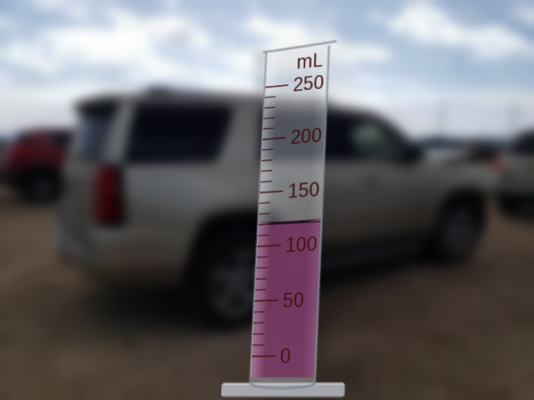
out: 120 mL
